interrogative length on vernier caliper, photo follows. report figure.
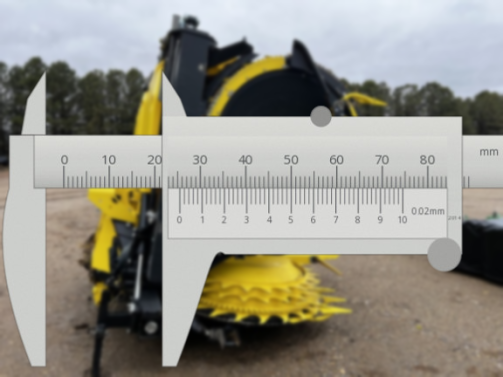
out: 25.5 mm
